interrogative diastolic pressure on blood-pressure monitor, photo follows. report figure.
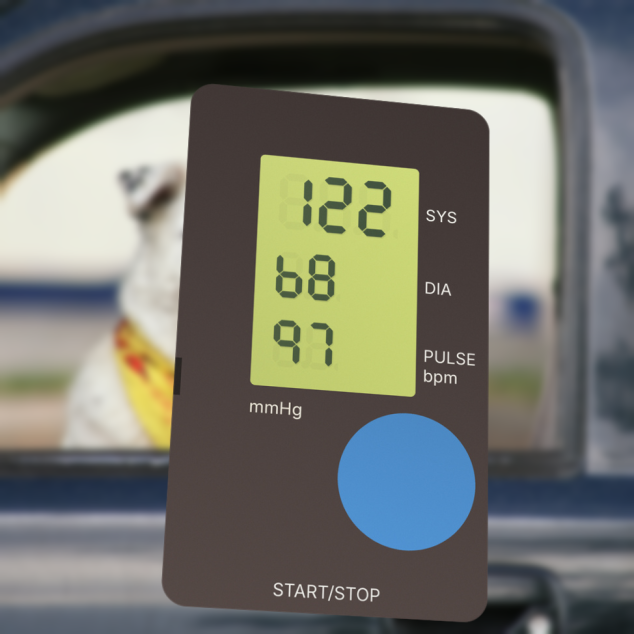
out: 68 mmHg
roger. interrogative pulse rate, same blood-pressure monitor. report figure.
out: 97 bpm
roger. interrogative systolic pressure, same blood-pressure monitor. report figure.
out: 122 mmHg
